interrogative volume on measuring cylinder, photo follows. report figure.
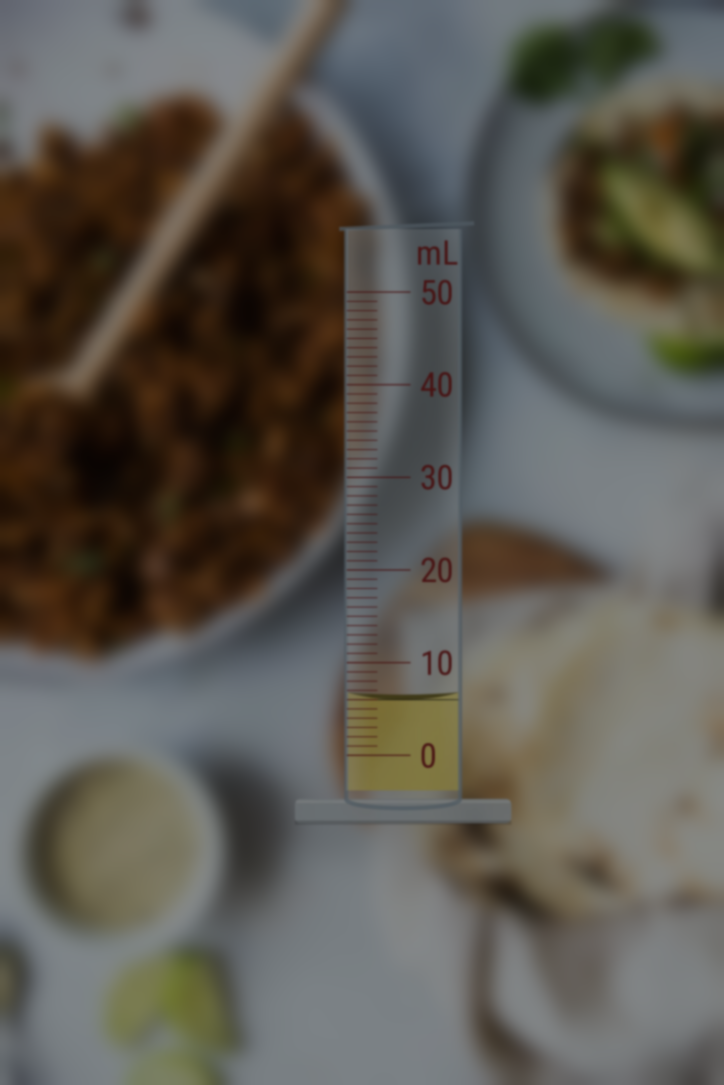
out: 6 mL
